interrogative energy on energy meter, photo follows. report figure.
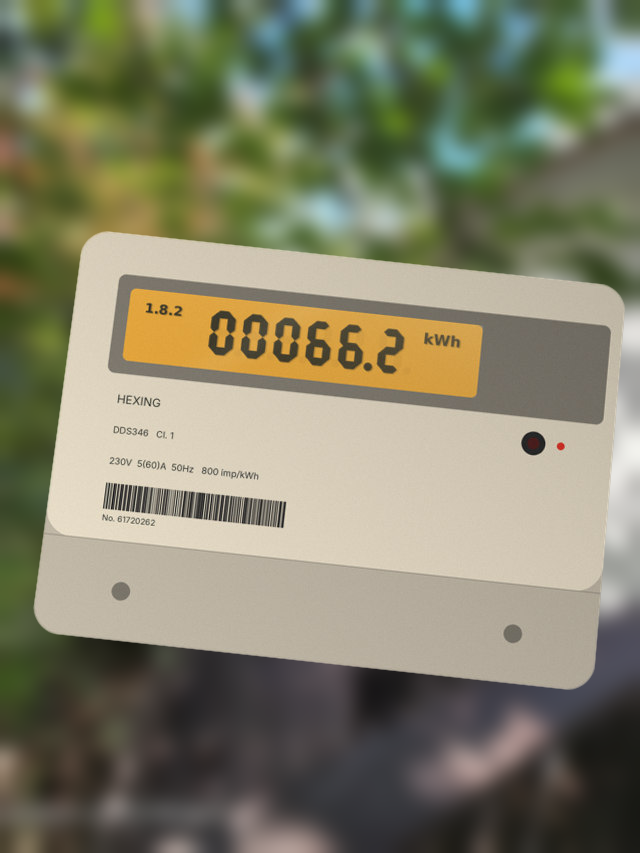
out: 66.2 kWh
